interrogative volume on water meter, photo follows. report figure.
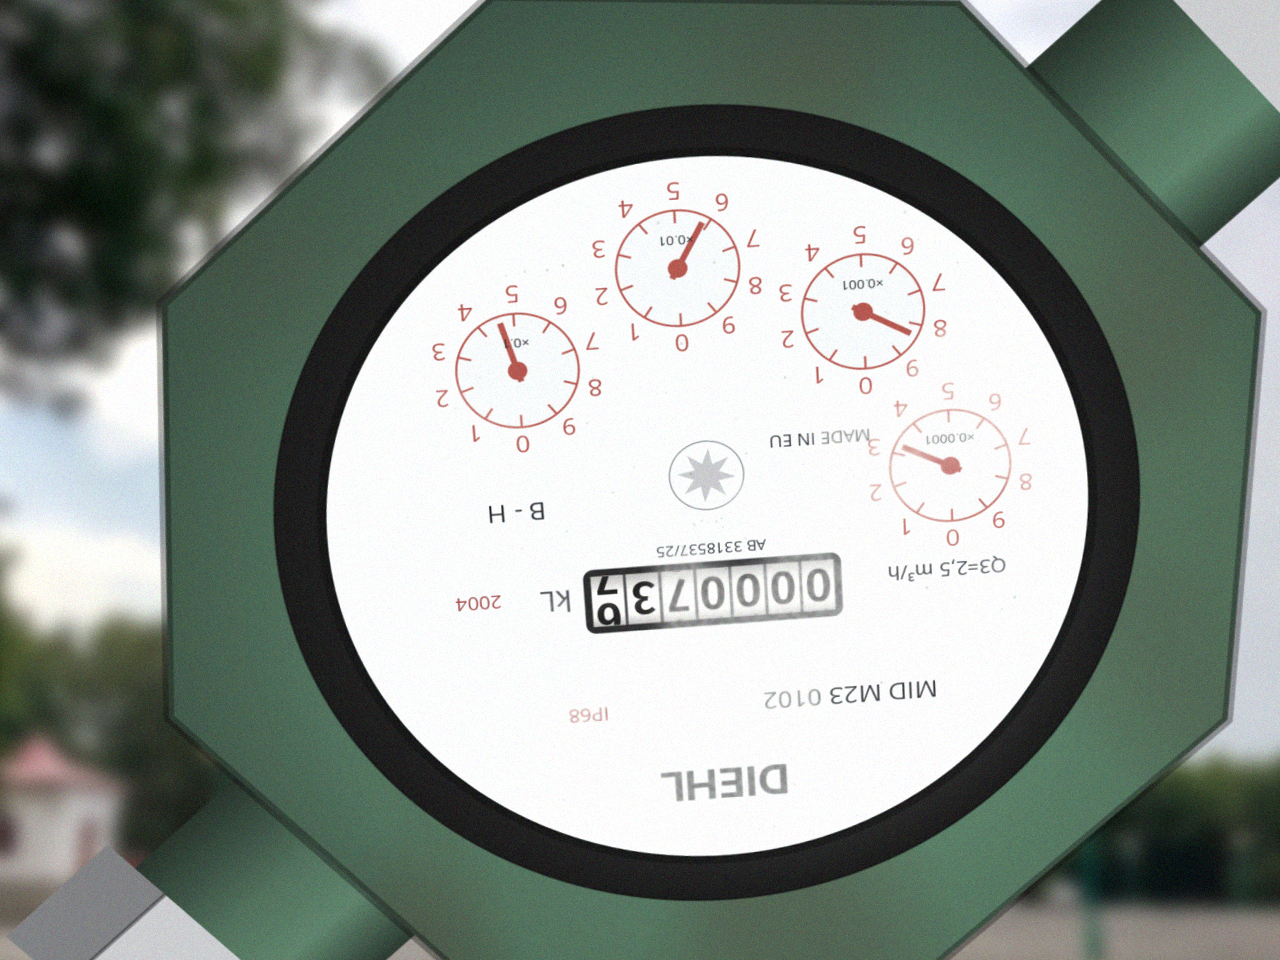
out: 736.4583 kL
